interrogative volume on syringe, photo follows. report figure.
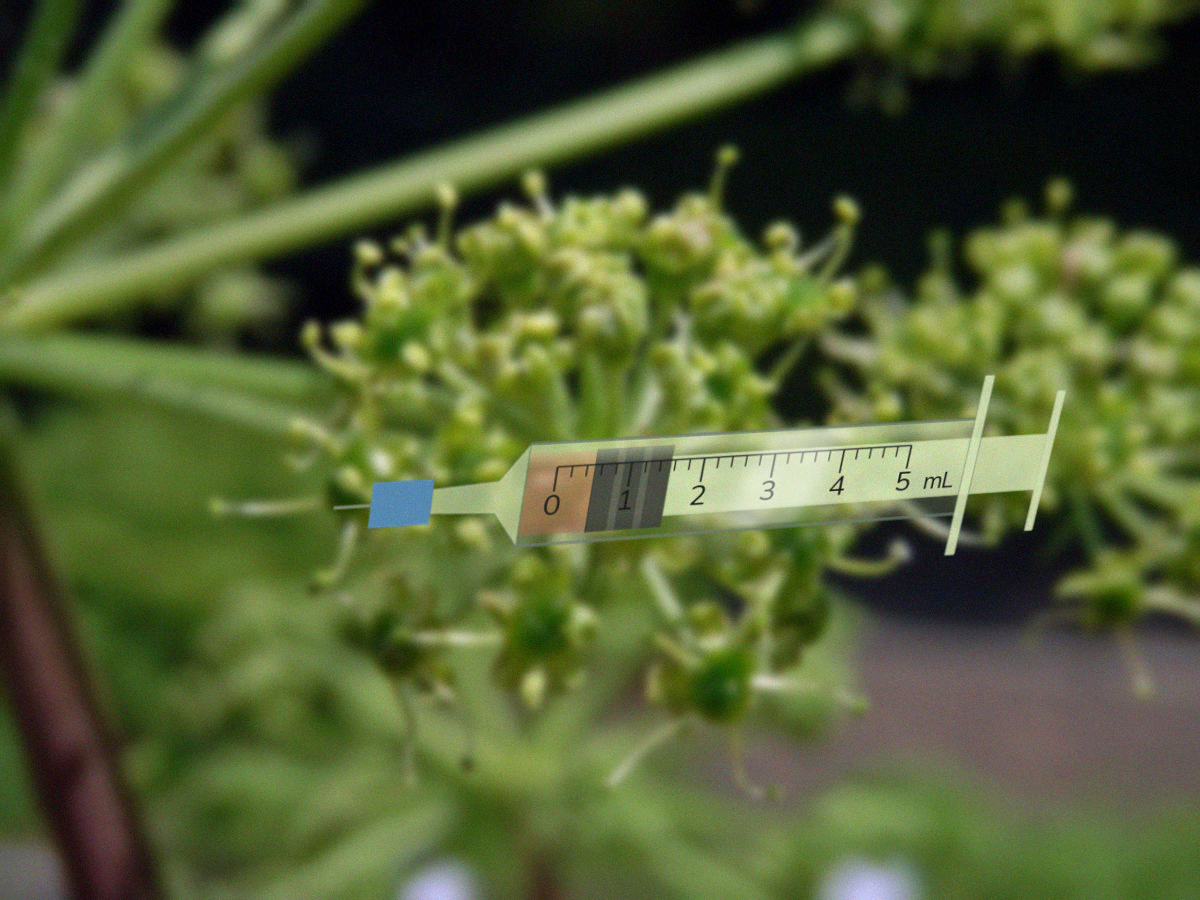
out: 0.5 mL
